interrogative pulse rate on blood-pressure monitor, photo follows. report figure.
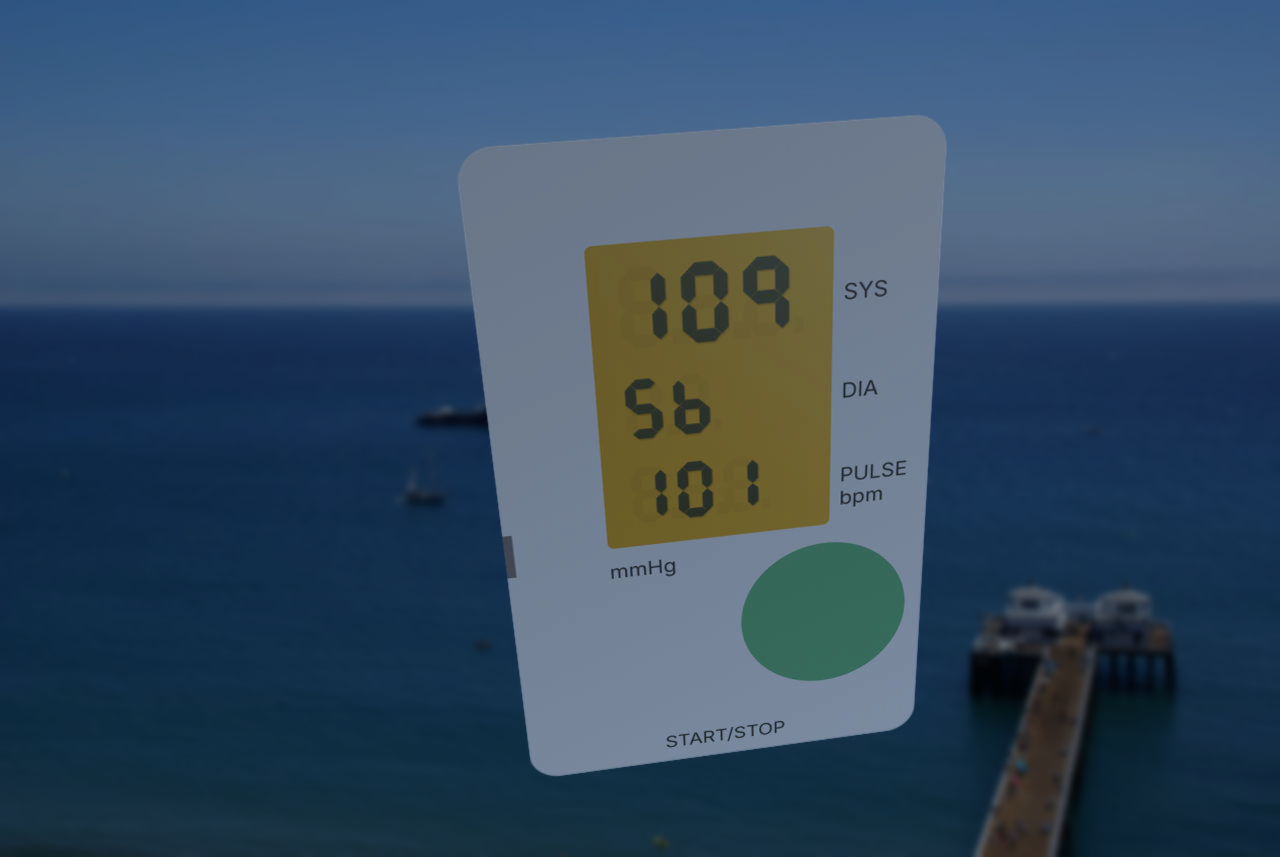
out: 101 bpm
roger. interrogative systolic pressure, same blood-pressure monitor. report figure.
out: 109 mmHg
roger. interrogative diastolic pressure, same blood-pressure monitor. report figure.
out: 56 mmHg
